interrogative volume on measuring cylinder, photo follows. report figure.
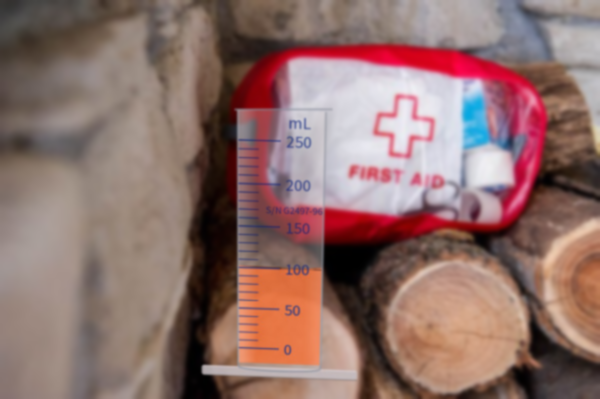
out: 100 mL
